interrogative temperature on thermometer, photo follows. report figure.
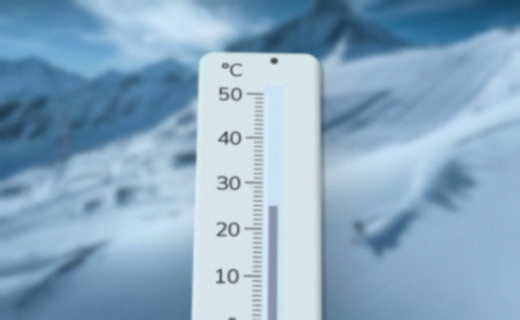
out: 25 °C
